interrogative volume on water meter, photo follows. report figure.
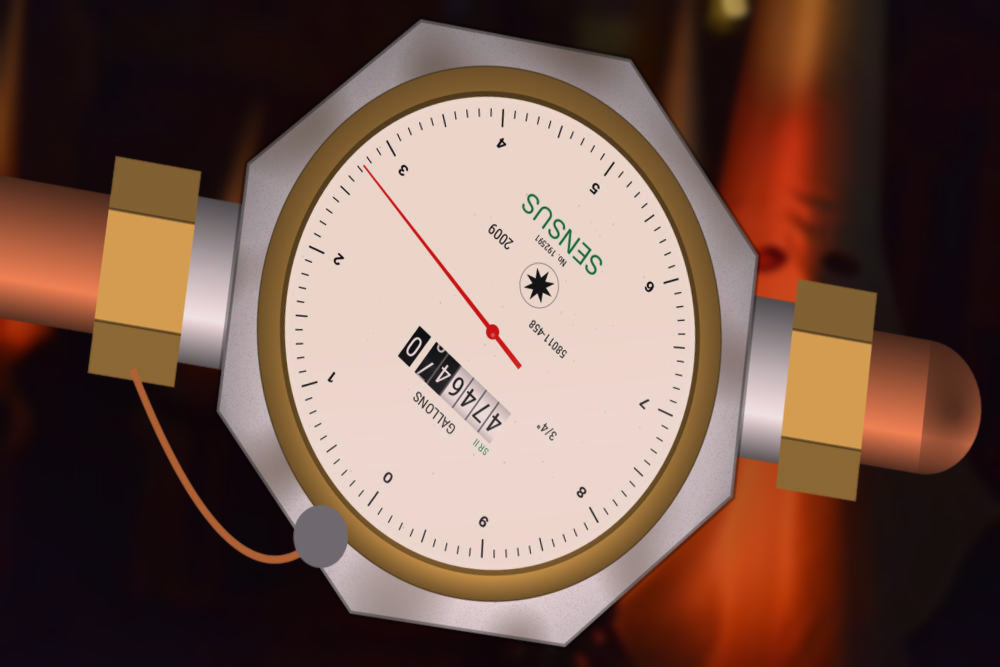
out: 4746472.7 gal
